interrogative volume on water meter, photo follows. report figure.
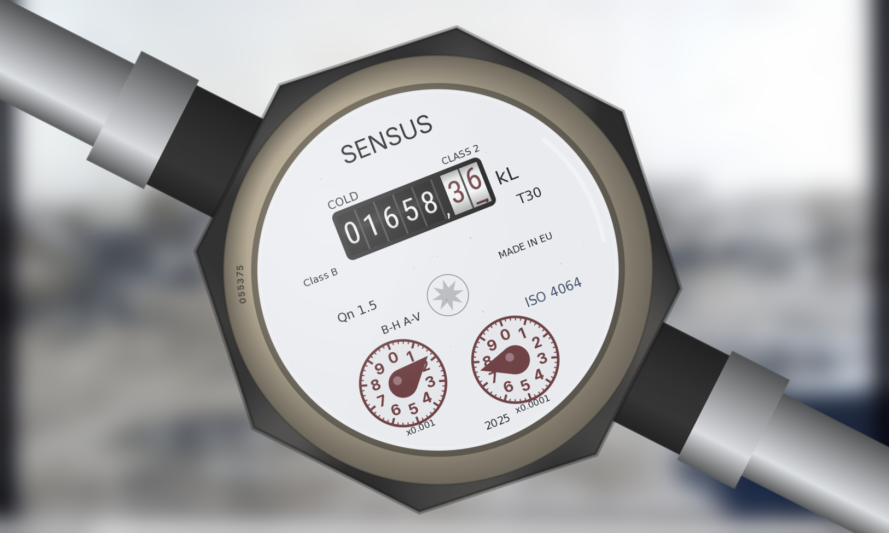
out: 1658.3617 kL
